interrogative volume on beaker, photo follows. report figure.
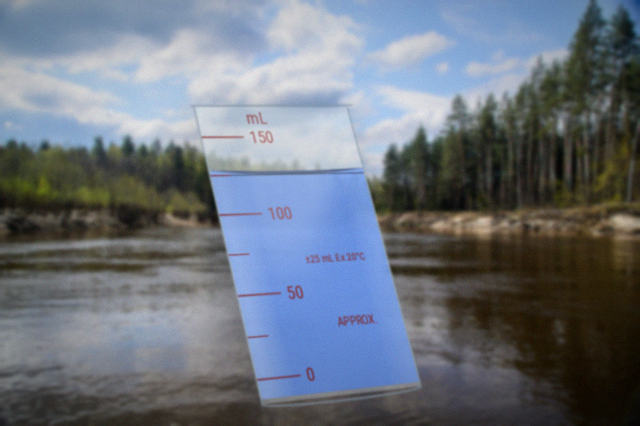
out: 125 mL
